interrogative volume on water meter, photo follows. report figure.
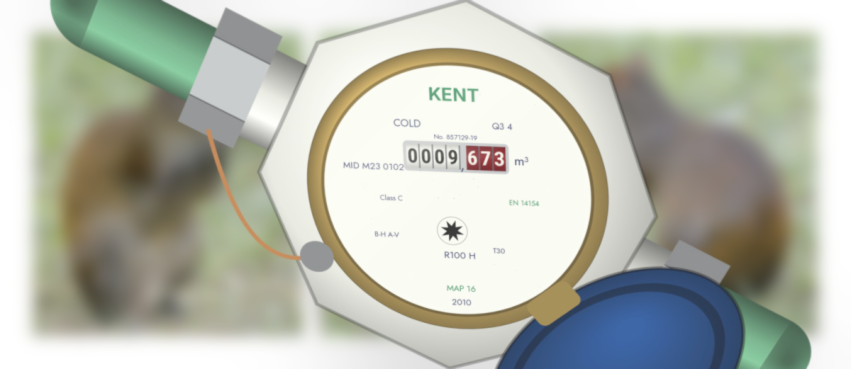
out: 9.673 m³
